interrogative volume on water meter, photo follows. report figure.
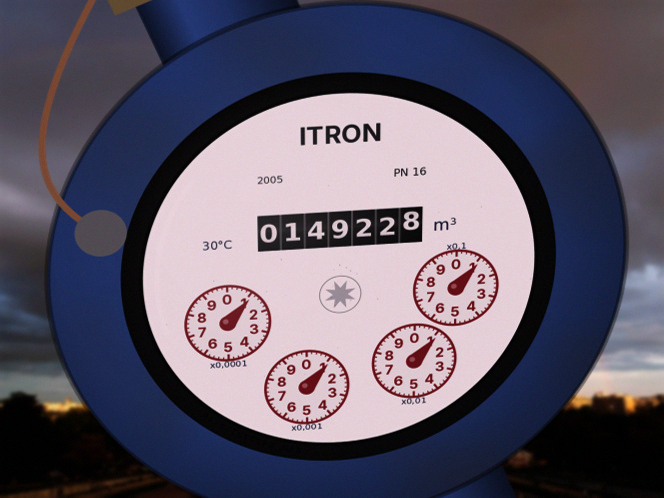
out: 149228.1111 m³
